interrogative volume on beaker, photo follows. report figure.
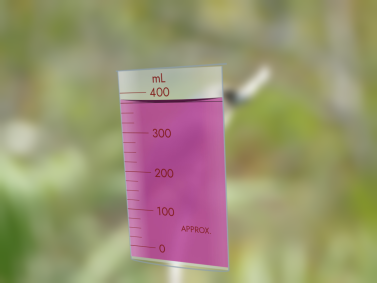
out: 375 mL
